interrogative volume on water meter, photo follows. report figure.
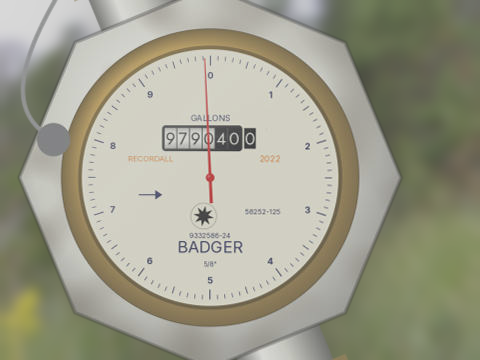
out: 9790399.9 gal
